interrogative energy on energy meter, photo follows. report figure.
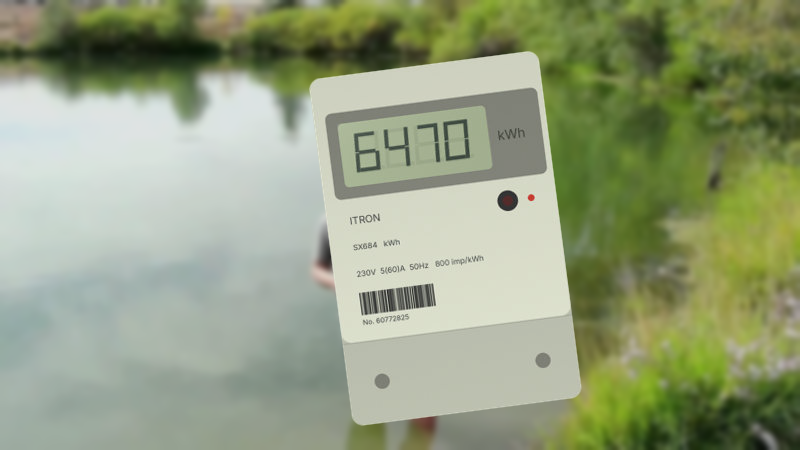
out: 6470 kWh
